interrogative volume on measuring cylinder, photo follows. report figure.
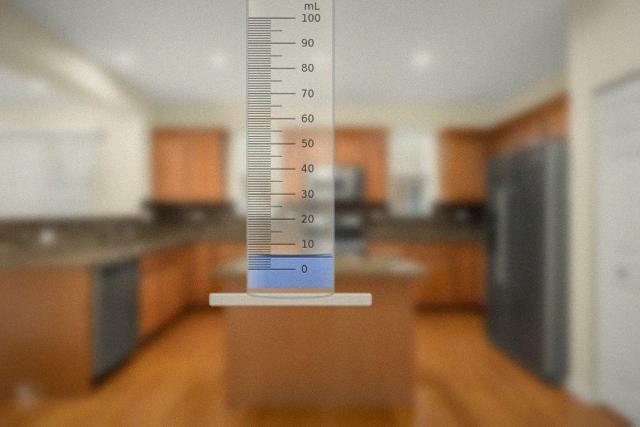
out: 5 mL
